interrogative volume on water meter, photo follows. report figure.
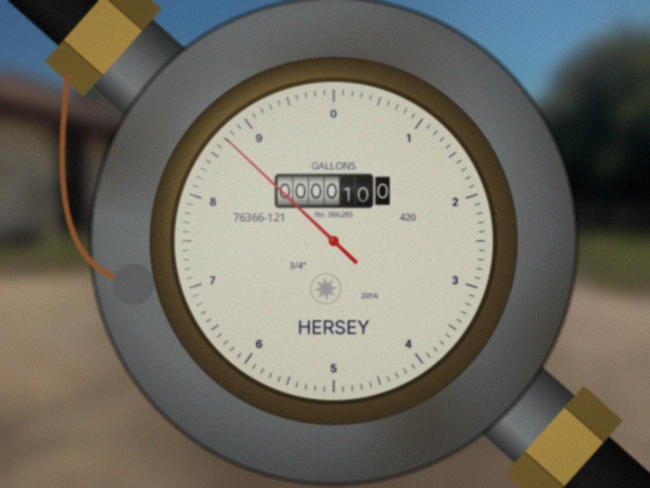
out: 98.7 gal
